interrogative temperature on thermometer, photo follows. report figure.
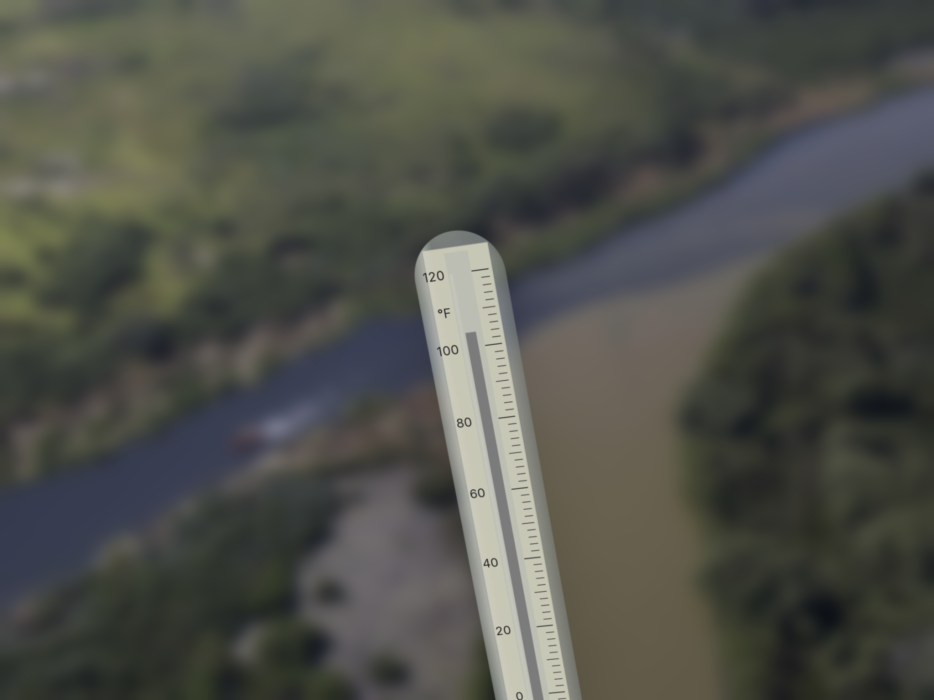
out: 104 °F
